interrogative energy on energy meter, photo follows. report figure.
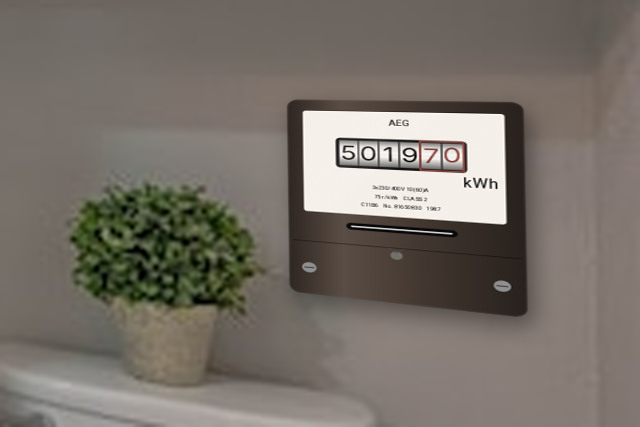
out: 5019.70 kWh
